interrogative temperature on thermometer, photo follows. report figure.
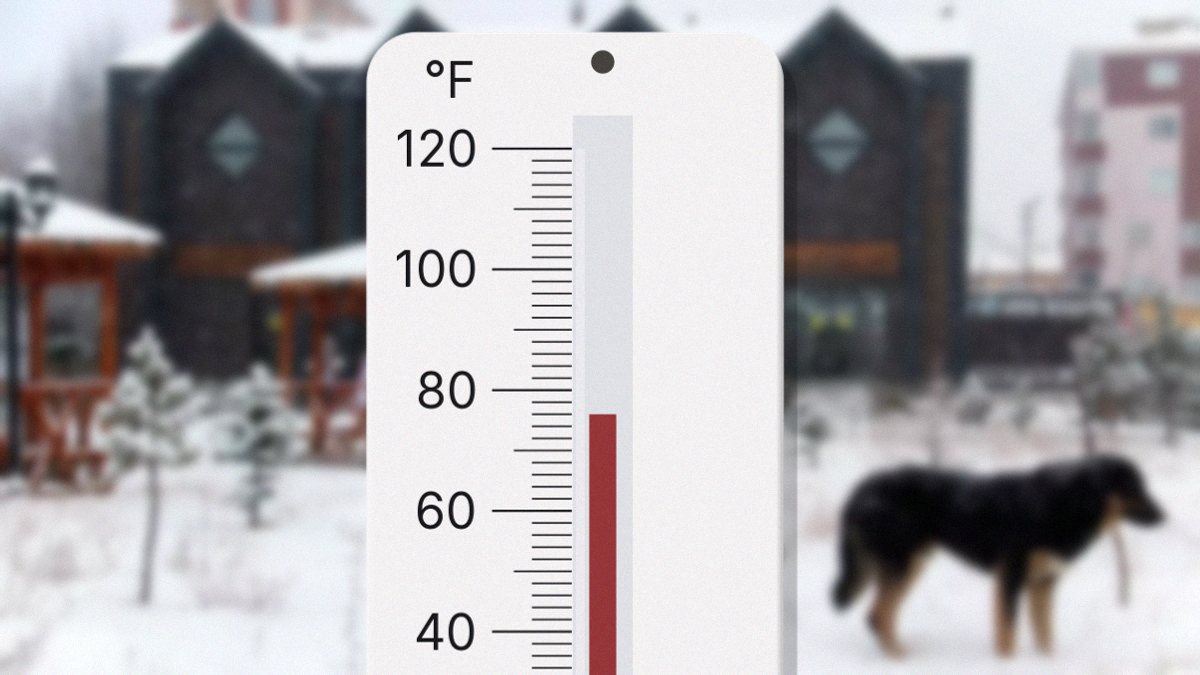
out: 76 °F
